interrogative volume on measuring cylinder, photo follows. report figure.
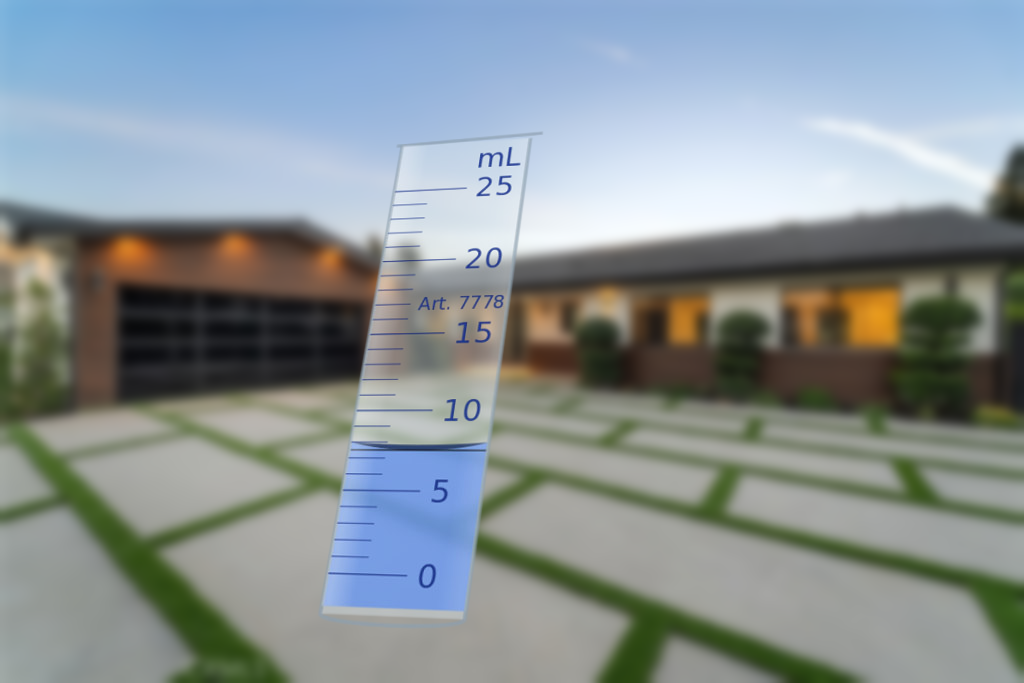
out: 7.5 mL
